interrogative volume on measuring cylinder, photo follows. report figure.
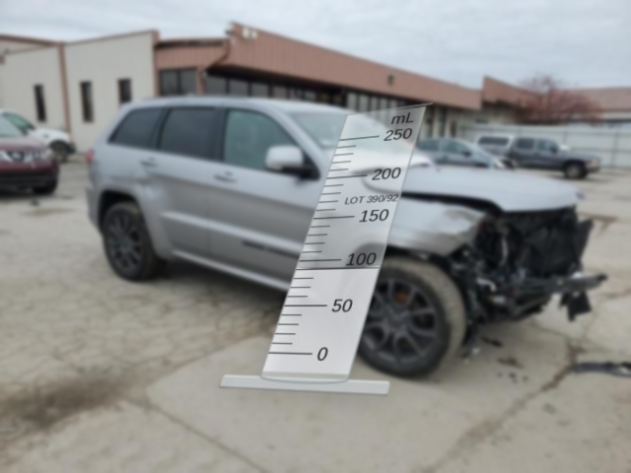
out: 90 mL
